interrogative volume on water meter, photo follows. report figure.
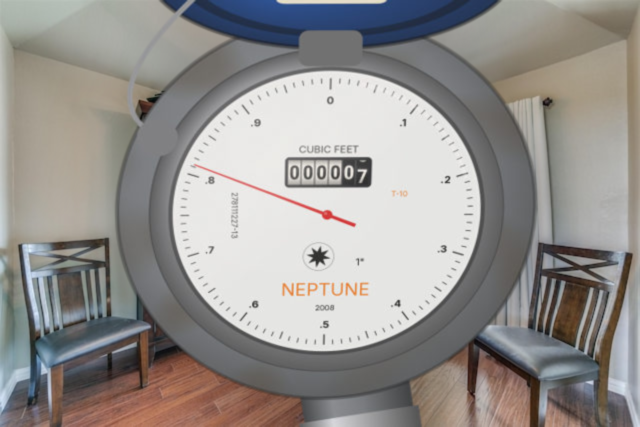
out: 6.81 ft³
